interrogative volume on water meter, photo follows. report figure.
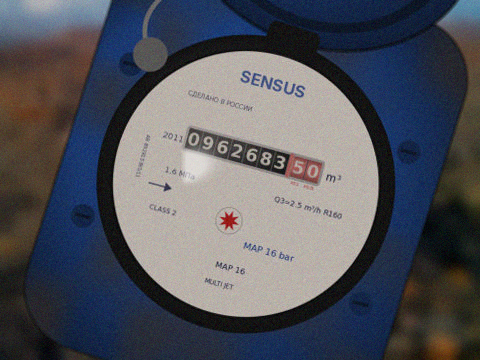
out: 962683.50 m³
